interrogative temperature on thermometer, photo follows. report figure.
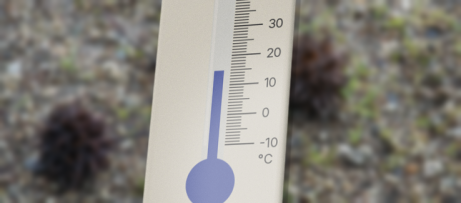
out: 15 °C
